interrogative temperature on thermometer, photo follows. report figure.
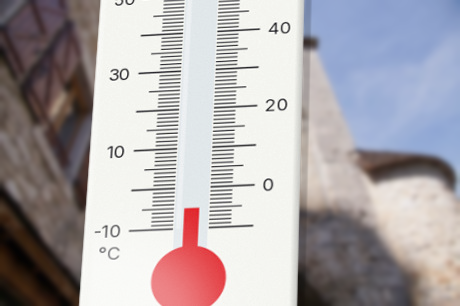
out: -5 °C
